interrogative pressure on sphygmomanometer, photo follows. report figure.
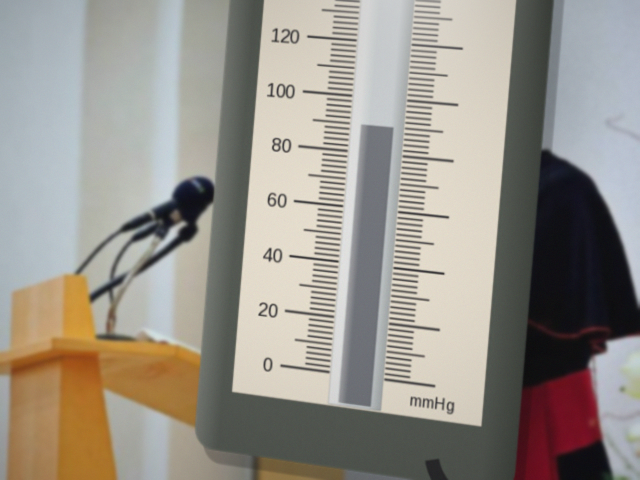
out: 90 mmHg
